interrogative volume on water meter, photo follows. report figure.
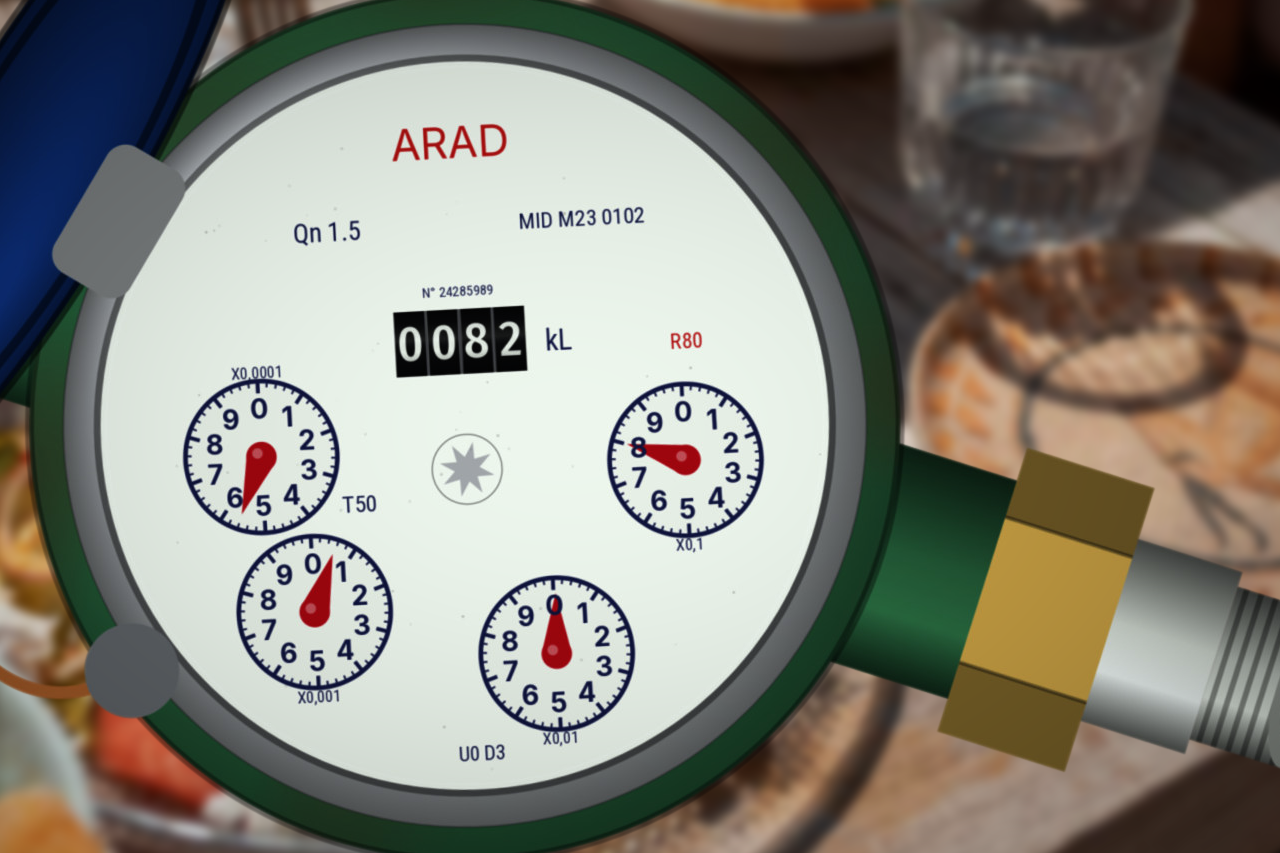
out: 82.8005 kL
